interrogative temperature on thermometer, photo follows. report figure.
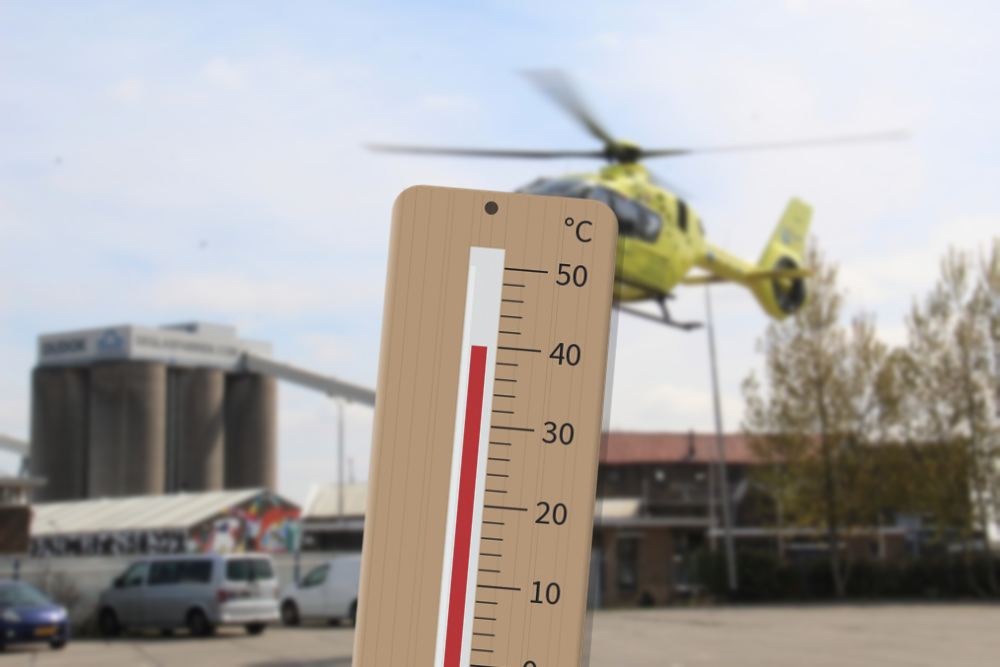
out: 40 °C
